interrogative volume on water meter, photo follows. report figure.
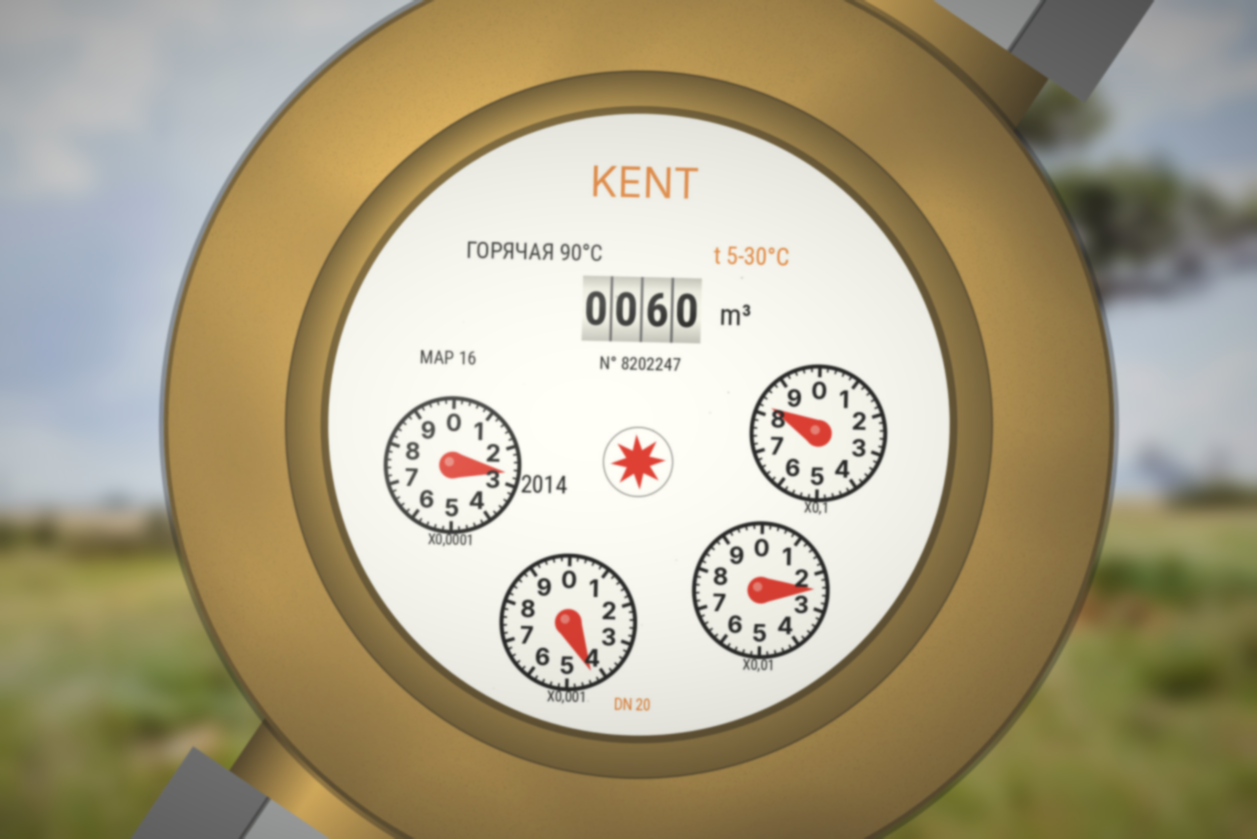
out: 60.8242 m³
